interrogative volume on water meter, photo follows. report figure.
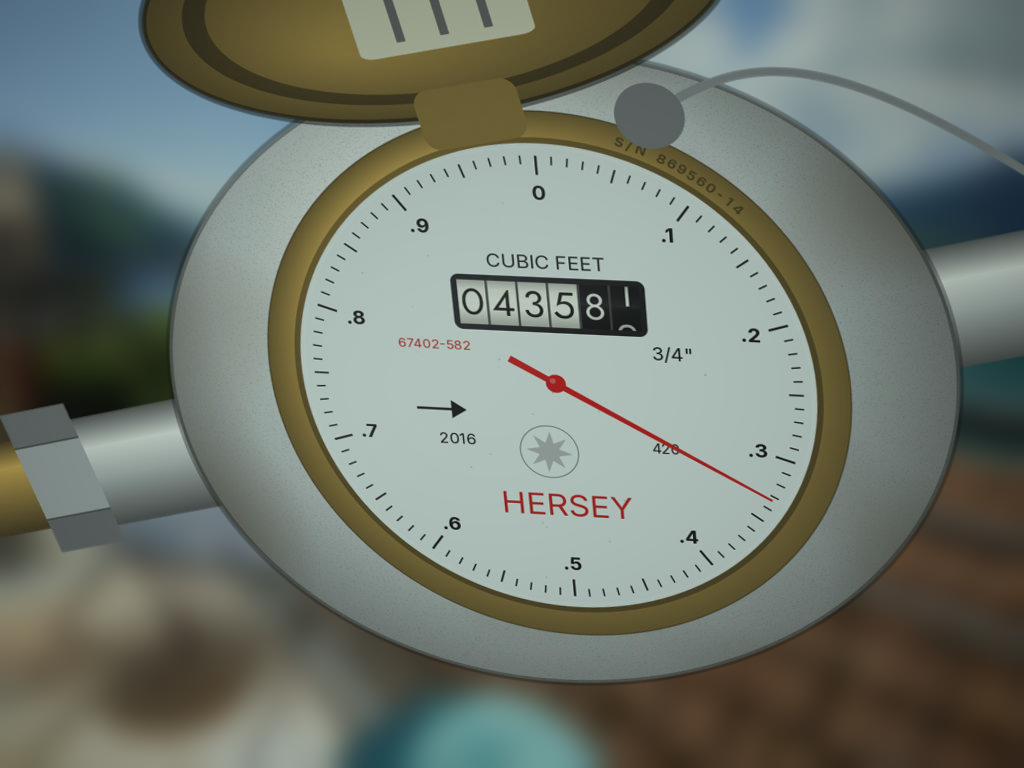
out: 43581.33 ft³
